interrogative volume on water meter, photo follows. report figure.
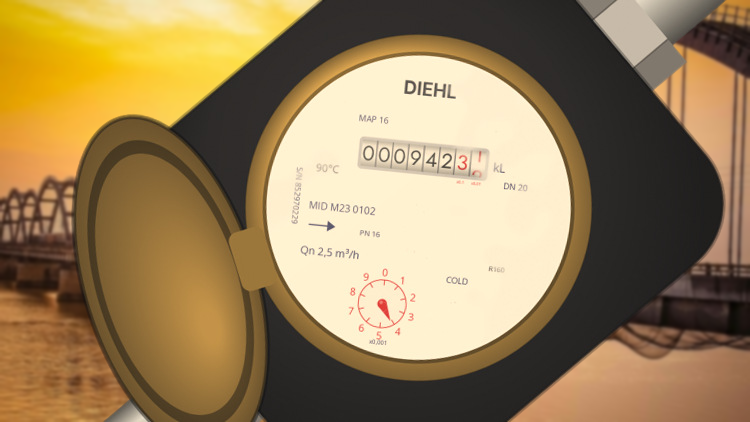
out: 942.314 kL
